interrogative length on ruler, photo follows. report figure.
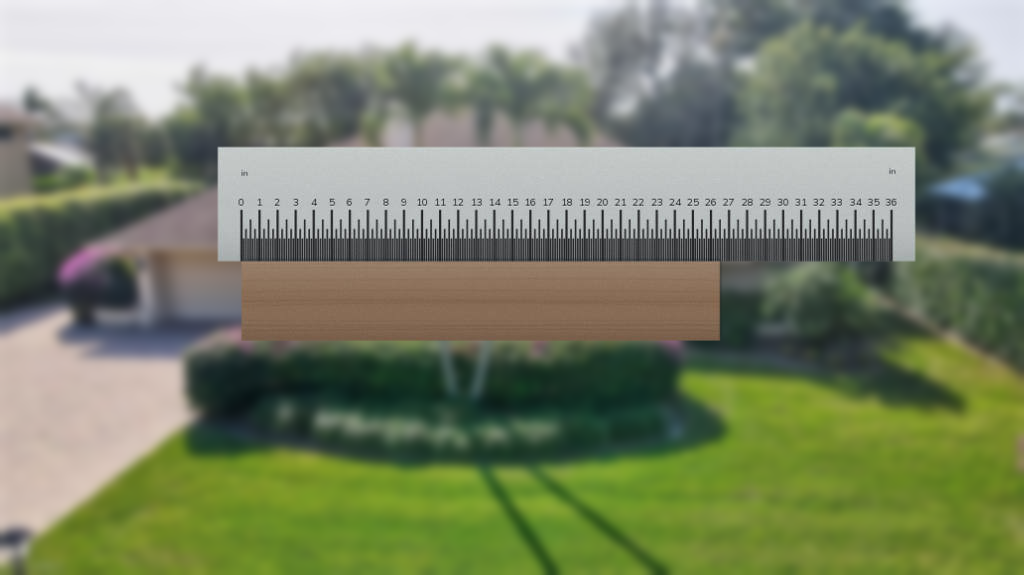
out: 26.5 in
